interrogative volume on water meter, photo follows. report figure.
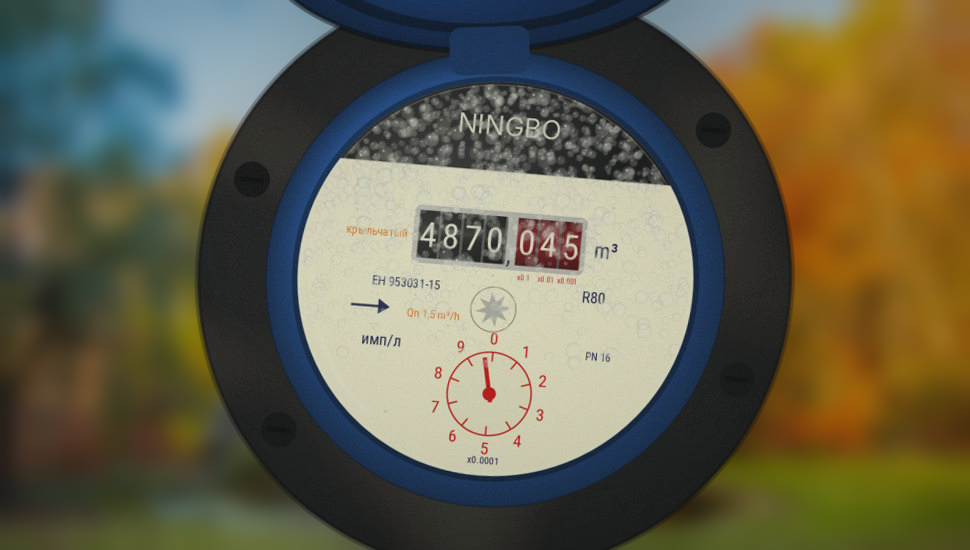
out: 4870.0449 m³
